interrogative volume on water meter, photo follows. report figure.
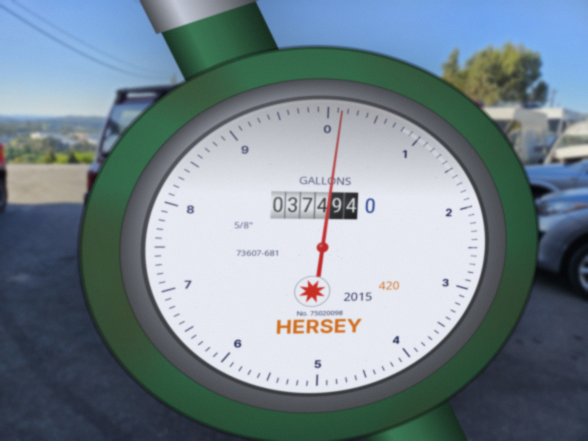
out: 374940.1 gal
